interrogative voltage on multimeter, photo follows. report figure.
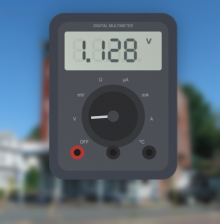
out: 1.128 V
